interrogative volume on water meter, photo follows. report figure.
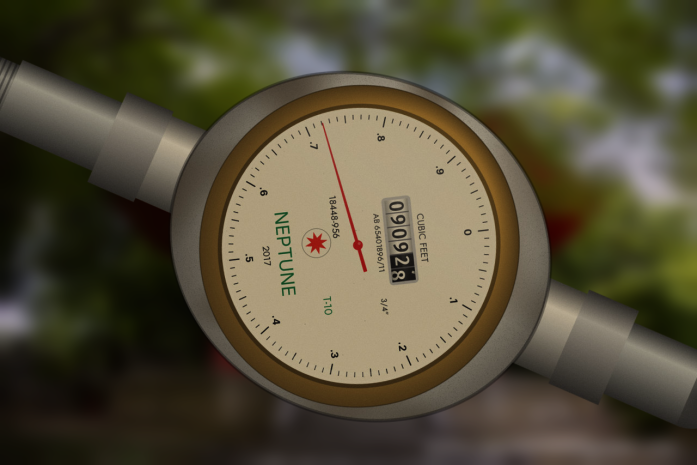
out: 90927.72 ft³
